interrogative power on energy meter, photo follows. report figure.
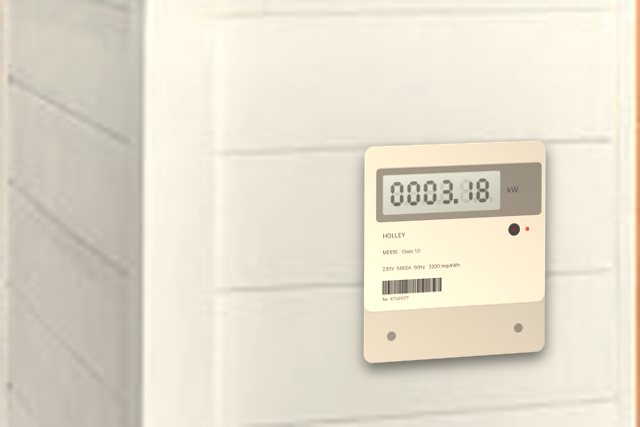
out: 3.18 kW
